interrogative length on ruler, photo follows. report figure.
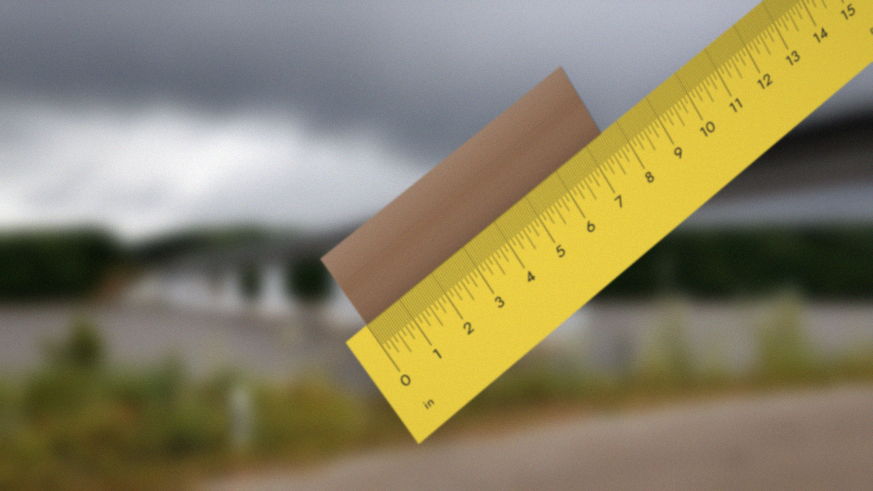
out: 7.5 in
